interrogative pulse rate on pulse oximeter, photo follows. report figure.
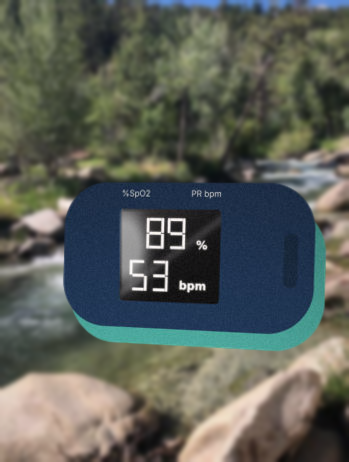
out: 53 bpm
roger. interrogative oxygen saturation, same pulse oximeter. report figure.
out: 89 %
